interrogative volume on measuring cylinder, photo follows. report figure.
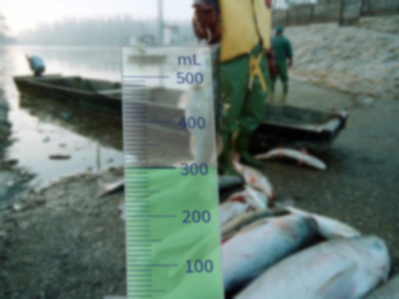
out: 300 mL
